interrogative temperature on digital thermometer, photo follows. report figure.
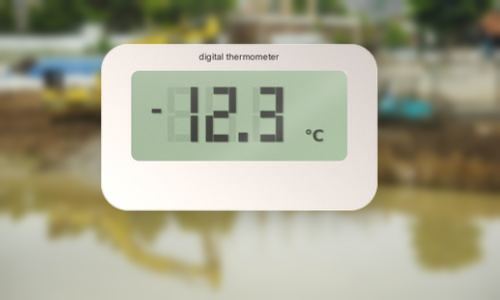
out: -12.3 °C
